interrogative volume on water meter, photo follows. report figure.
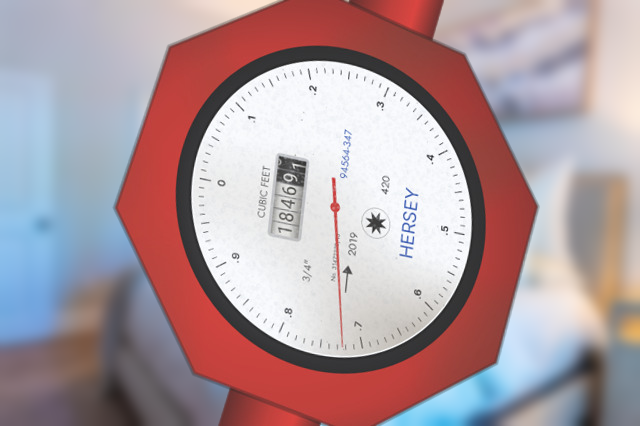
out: 184690.72 ft³
